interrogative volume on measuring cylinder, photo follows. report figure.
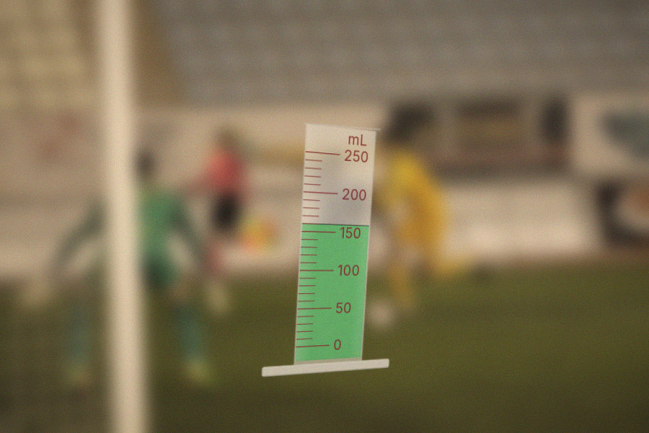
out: 160 mL
